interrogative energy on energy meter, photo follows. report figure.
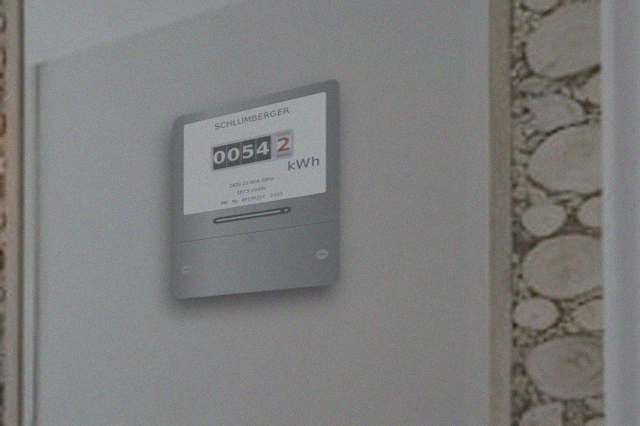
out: 54.2 kWh
